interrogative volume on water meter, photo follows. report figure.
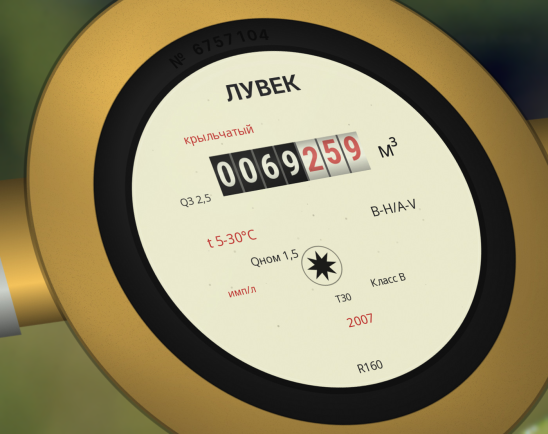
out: 69.259 m³
